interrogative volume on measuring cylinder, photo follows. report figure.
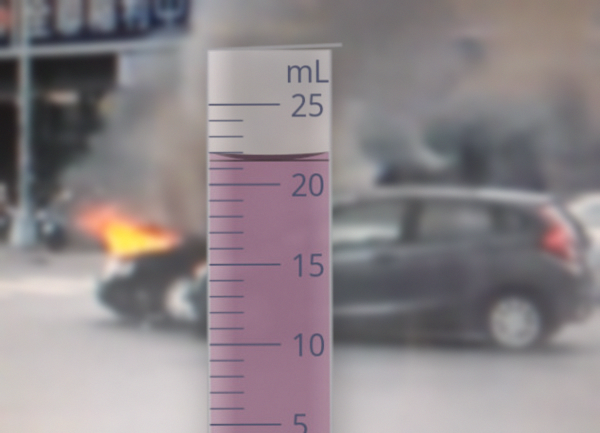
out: 21.5 mL
